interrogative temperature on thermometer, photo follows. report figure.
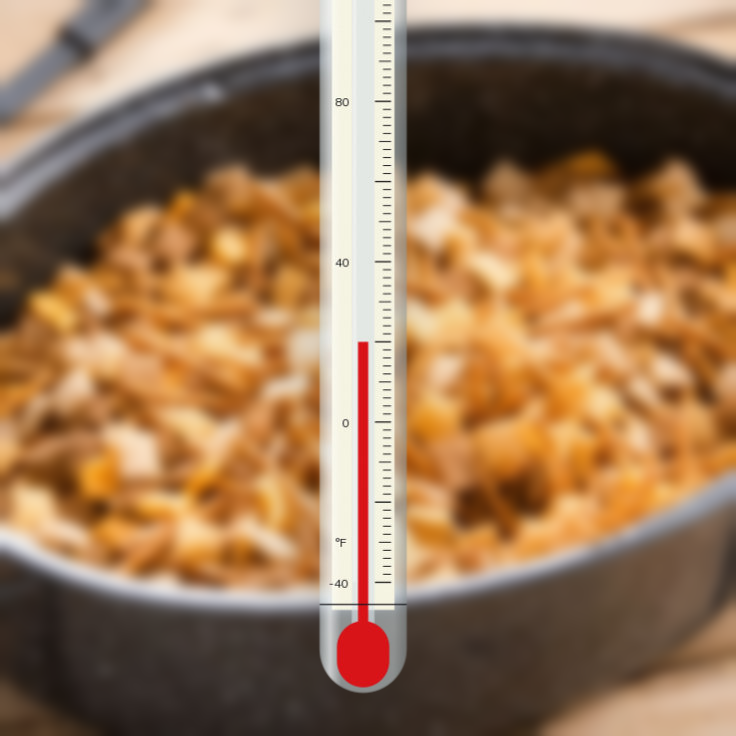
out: 20 °F
